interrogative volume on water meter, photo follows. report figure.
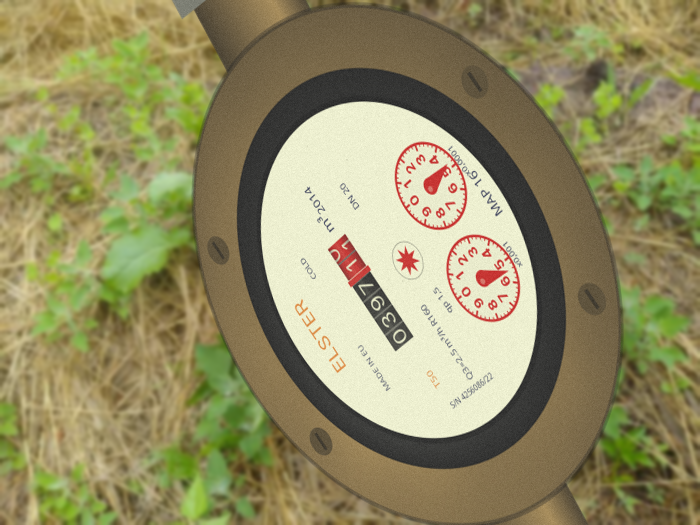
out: 397.1054 m³
